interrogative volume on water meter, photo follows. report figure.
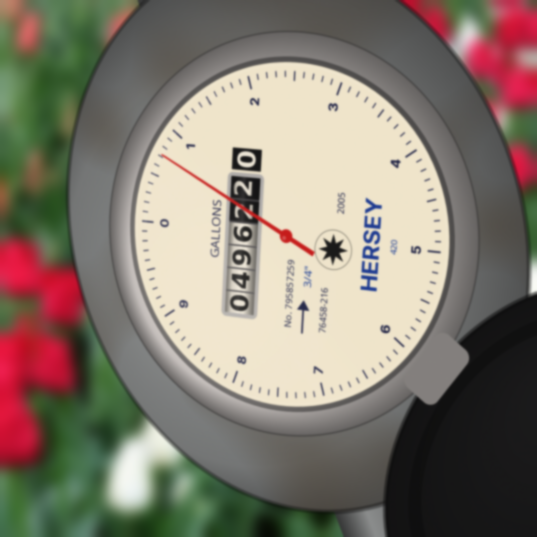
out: 496220.7 gal
